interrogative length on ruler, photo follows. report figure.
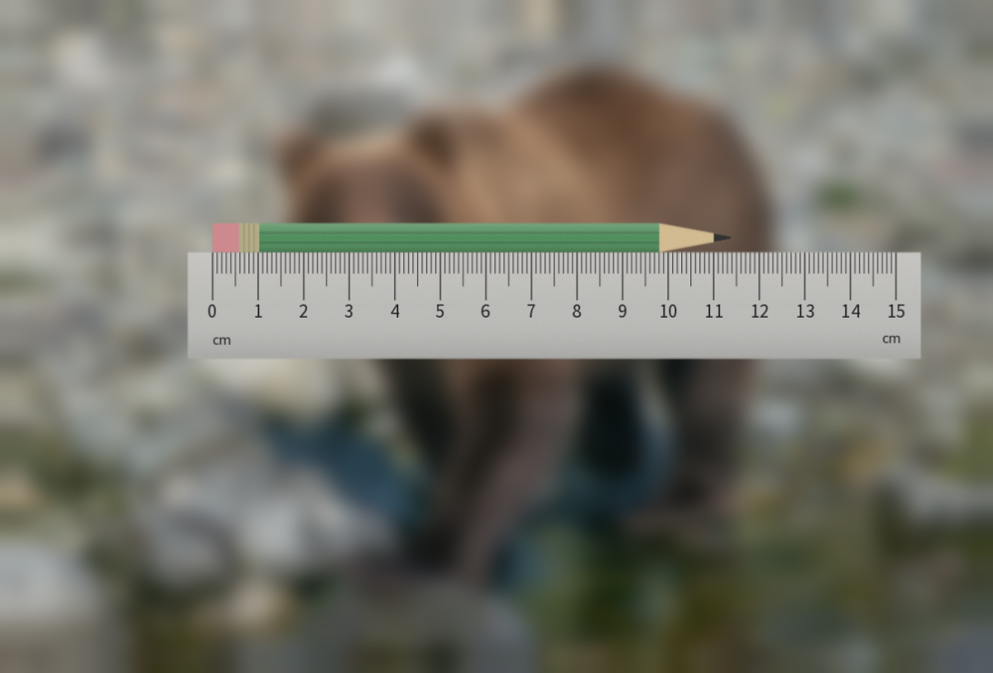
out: 11.4 cm
